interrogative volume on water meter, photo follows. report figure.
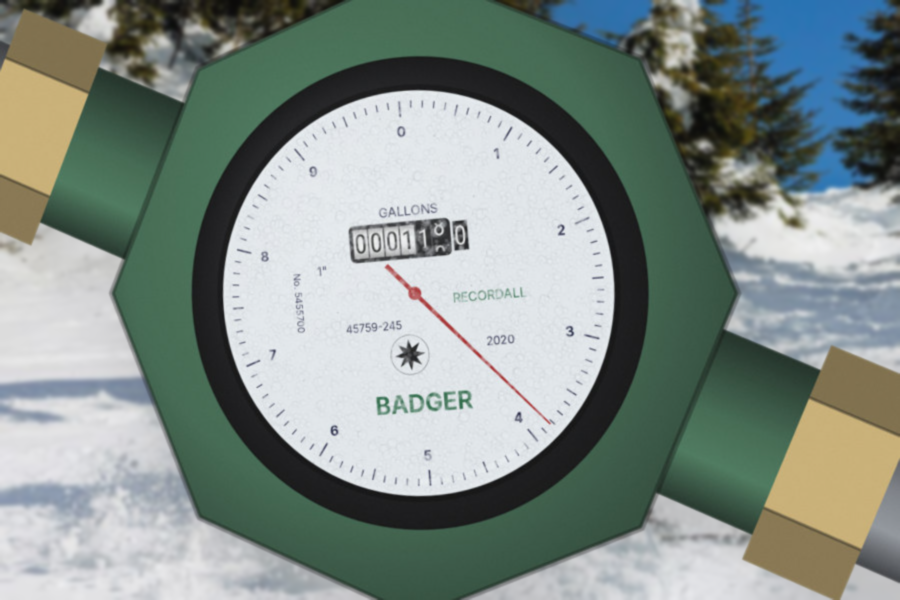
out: 1183.8 gal
